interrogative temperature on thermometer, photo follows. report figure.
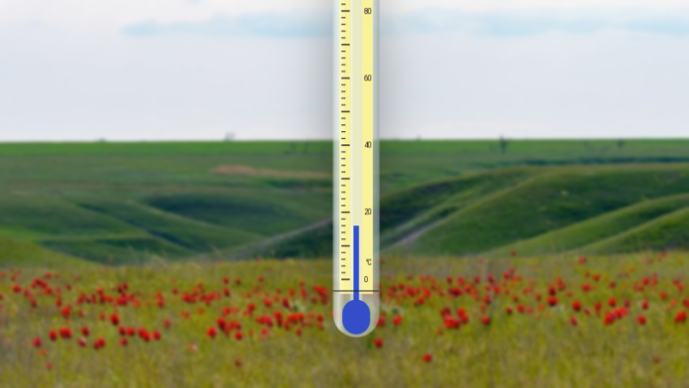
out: 16 °C
